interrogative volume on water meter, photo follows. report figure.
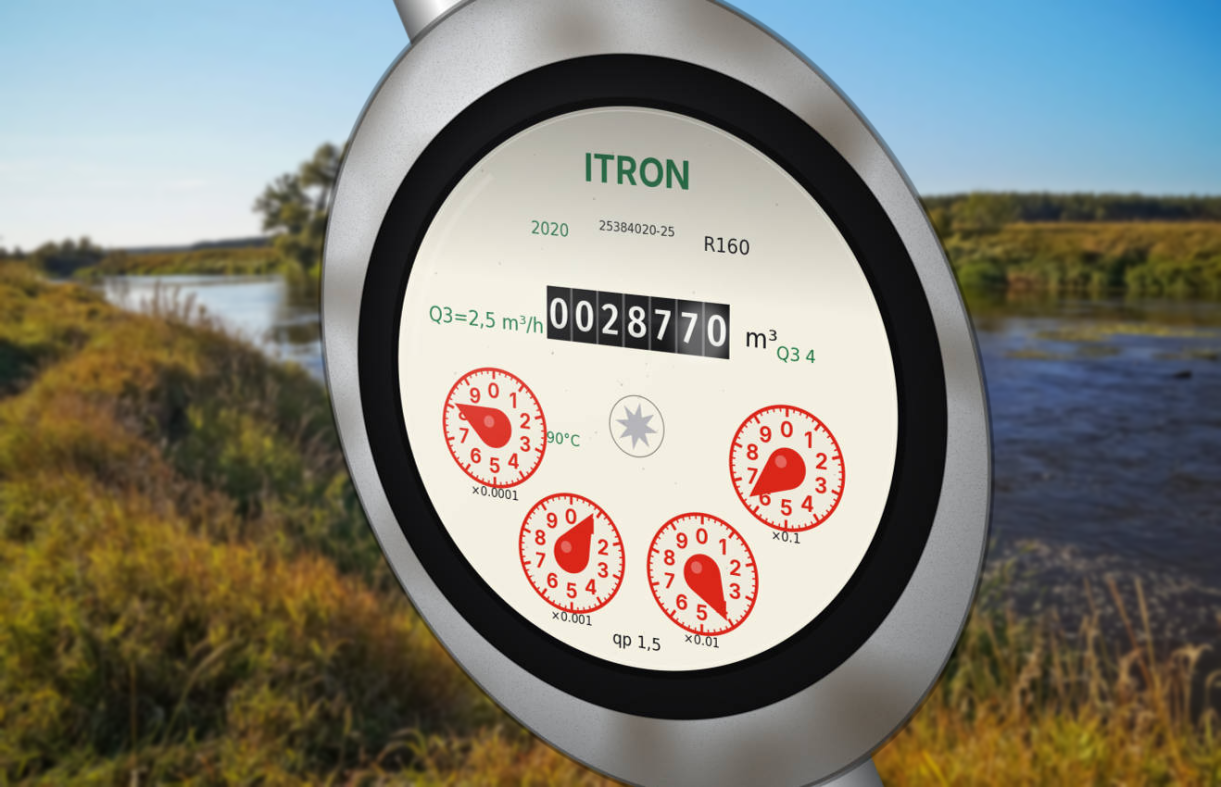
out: 28770.6408 m³
